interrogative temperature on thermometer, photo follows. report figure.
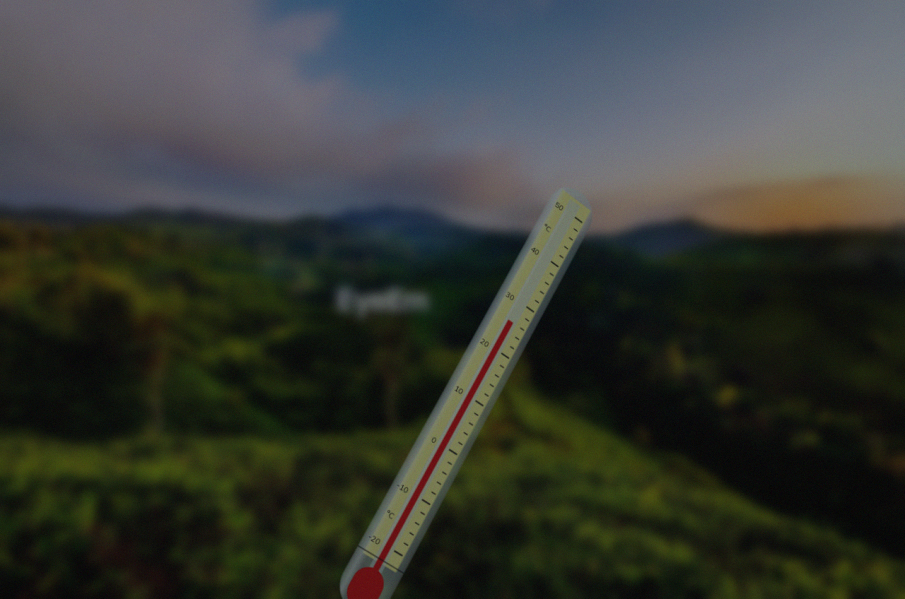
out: 26 °C
